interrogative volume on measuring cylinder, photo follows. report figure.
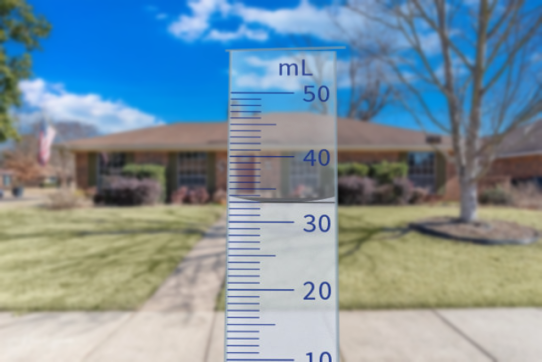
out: 33 mL
